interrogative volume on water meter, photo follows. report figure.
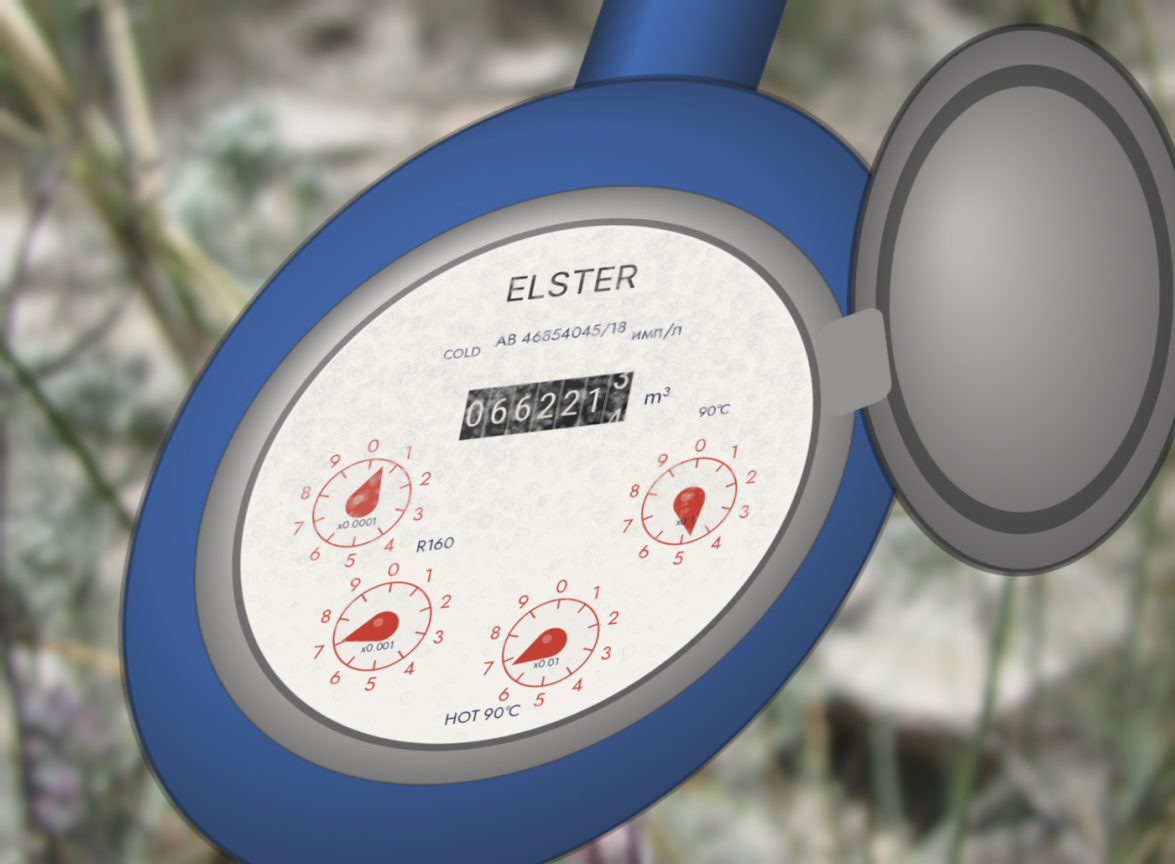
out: 662213.4670 m³
